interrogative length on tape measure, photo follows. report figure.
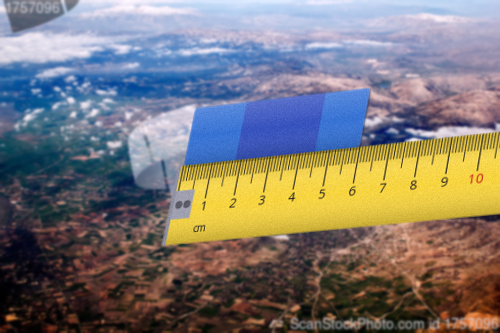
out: 6 cm
